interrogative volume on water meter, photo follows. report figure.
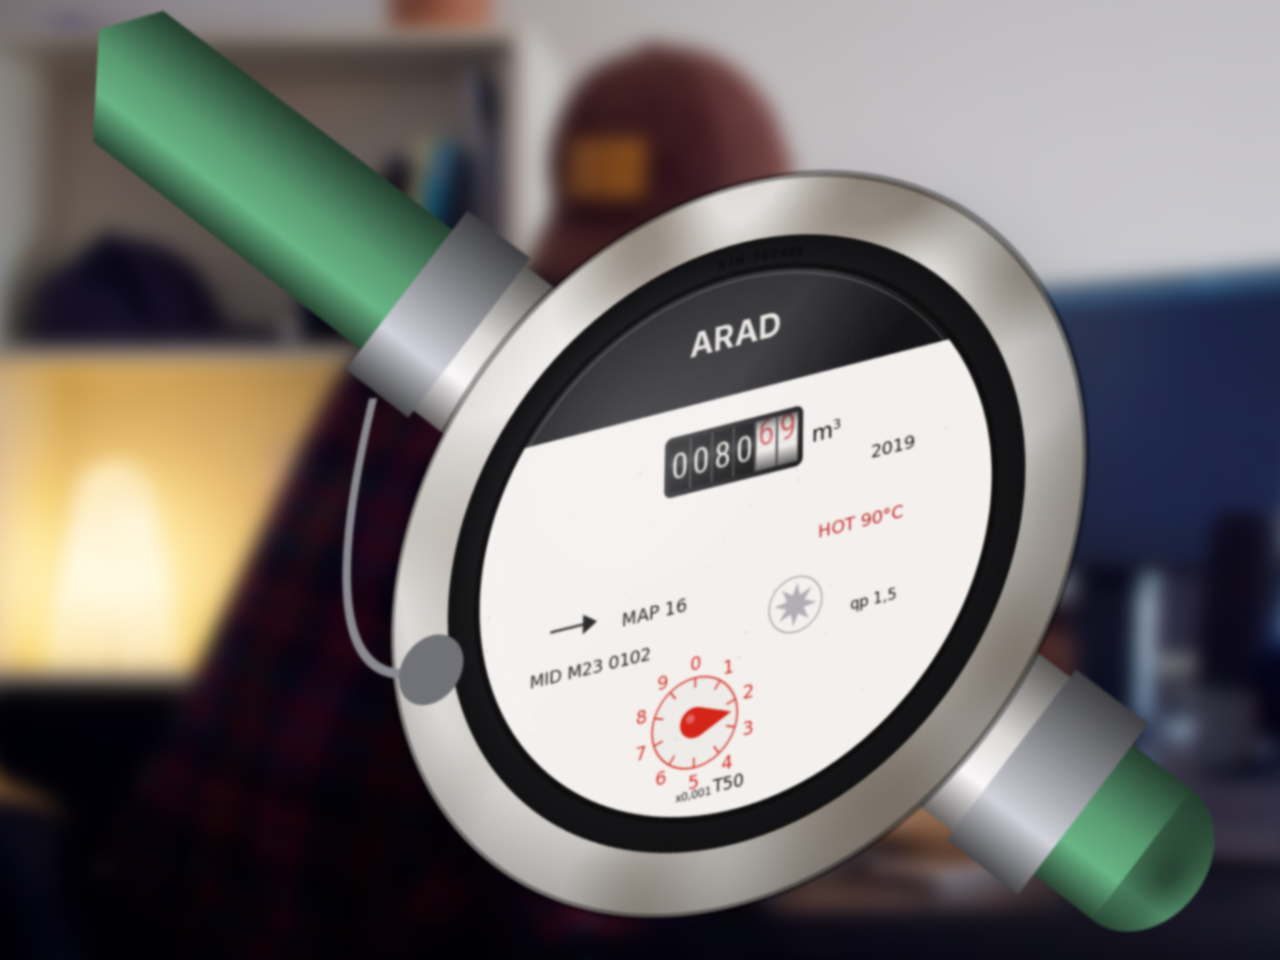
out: 80.692 m³
